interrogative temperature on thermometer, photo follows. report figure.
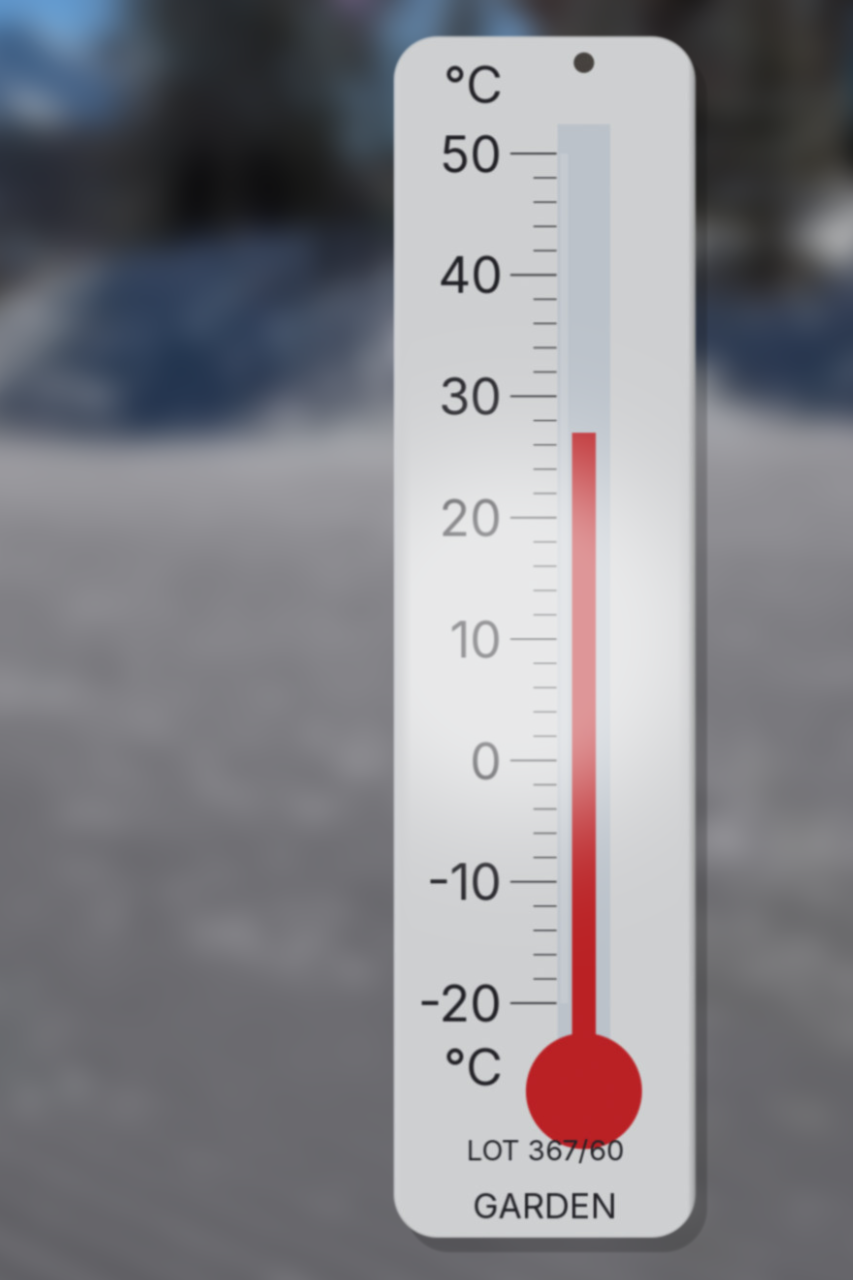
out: 27 °C
